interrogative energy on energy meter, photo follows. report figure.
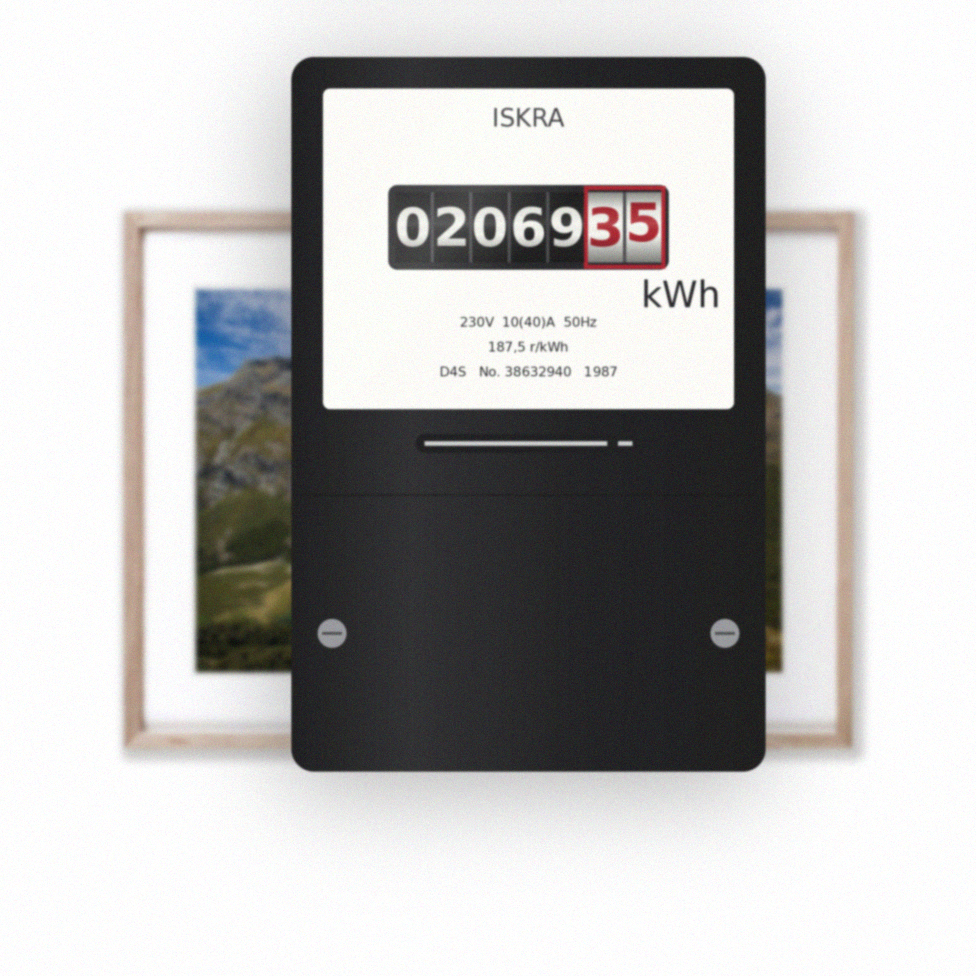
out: 2069.35 kWh
